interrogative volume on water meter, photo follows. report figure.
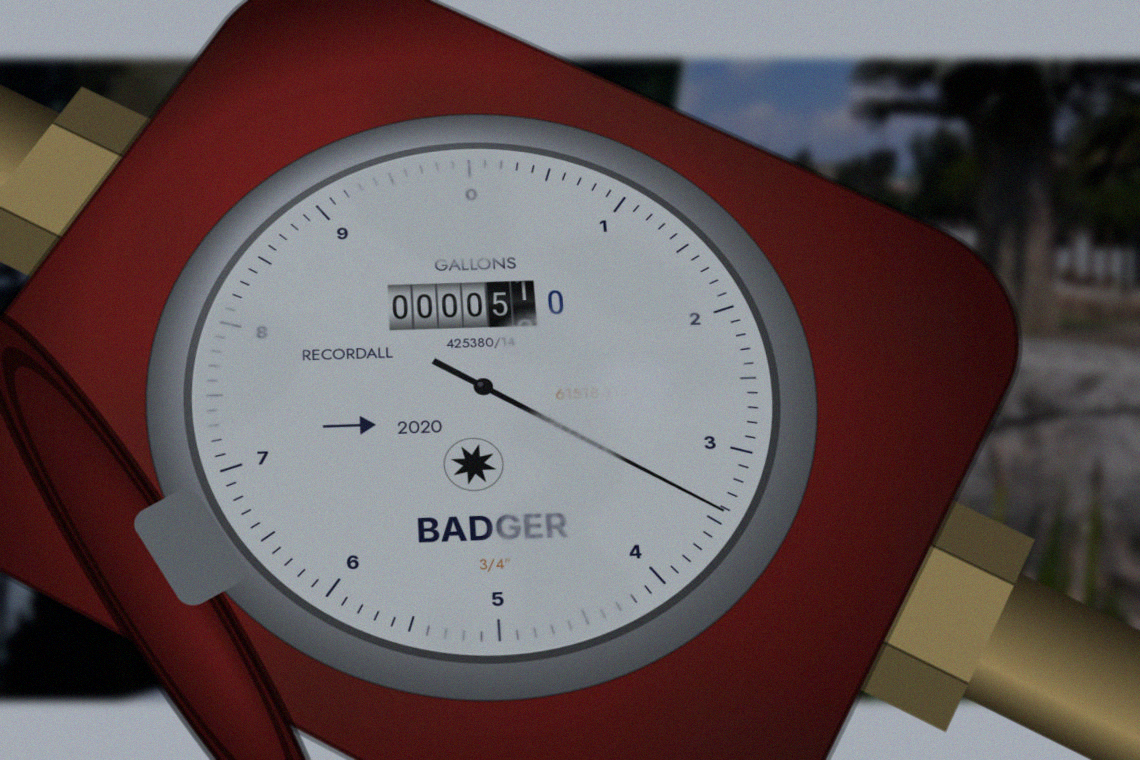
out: 513.4 gal
